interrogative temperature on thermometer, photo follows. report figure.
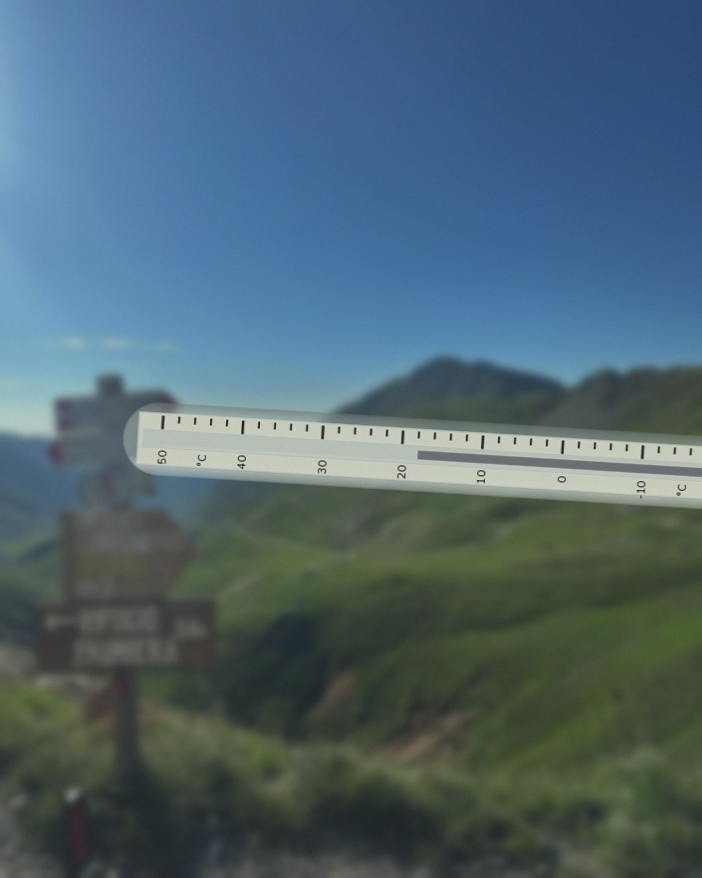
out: 18 °C
